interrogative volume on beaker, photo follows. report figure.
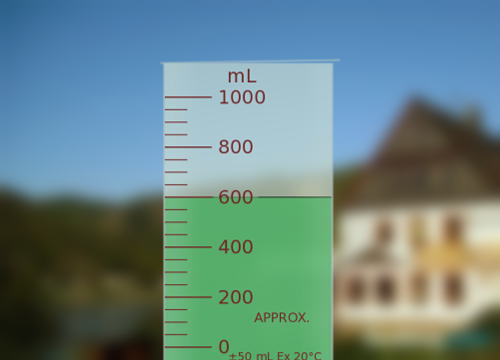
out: 600 mL
